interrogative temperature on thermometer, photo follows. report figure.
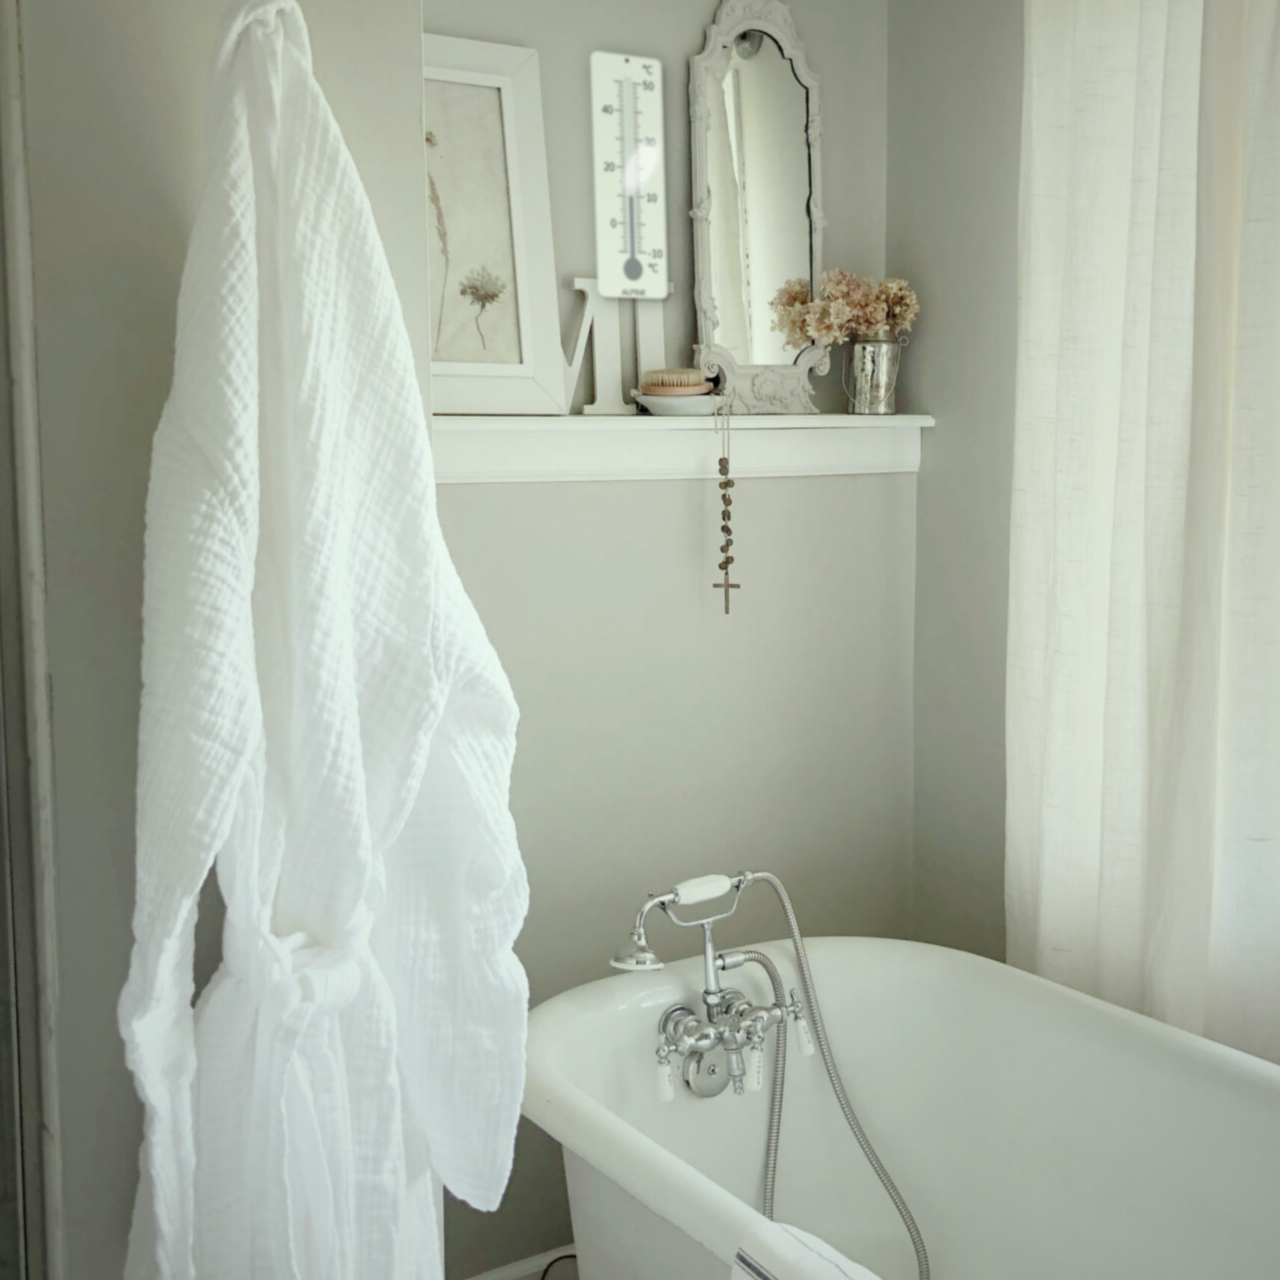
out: 10 °C
